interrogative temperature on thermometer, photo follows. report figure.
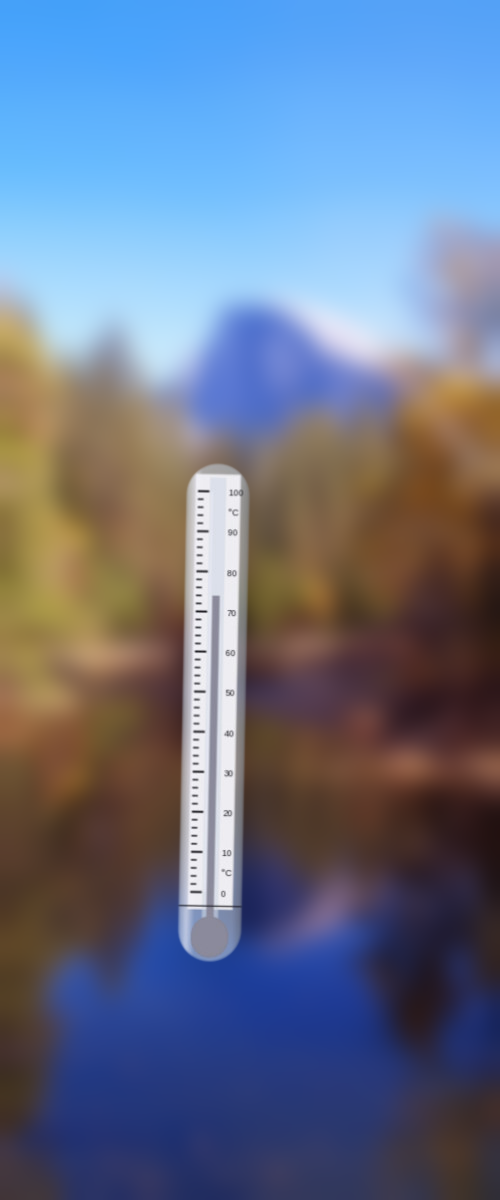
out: 74 °C
